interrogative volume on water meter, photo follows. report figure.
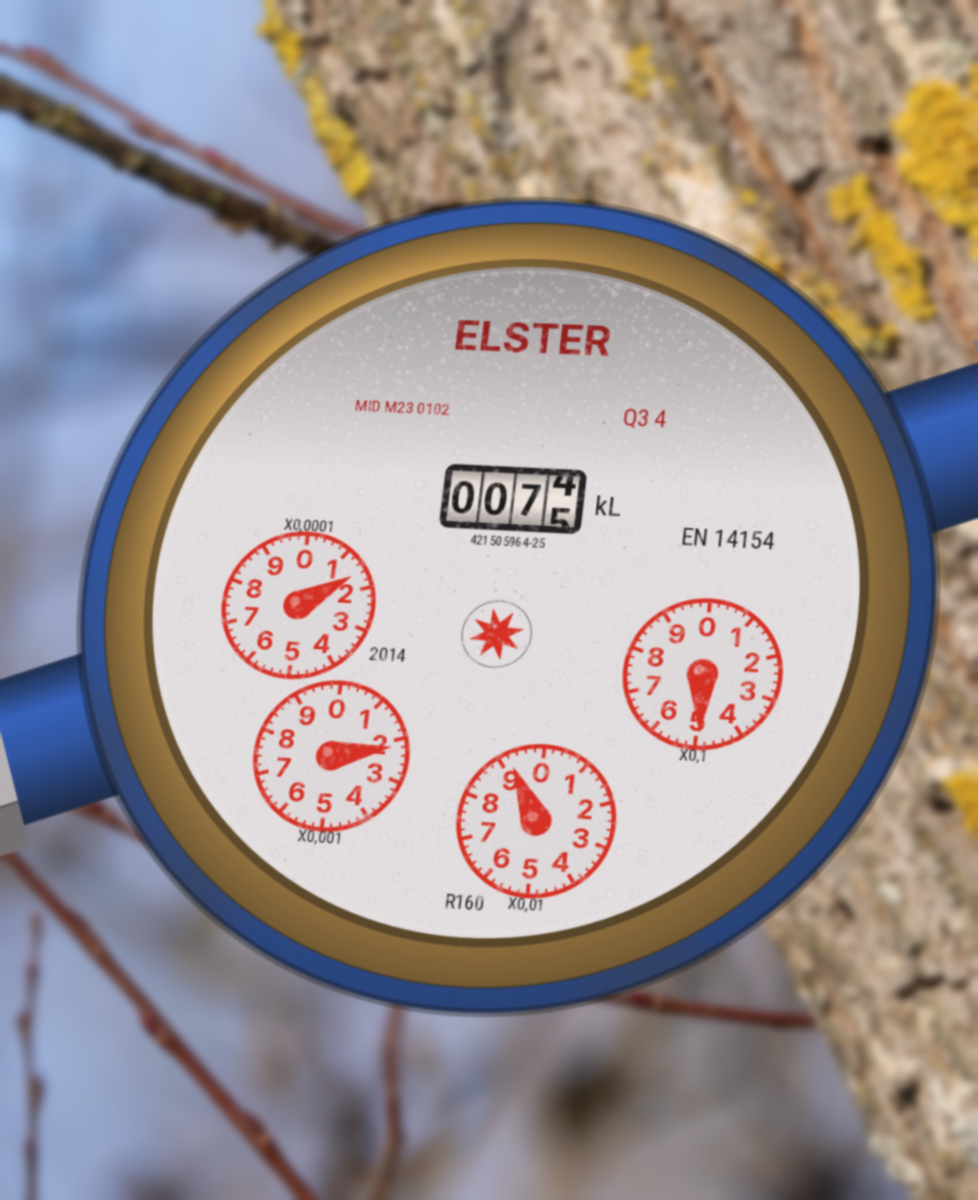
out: 74.4921 kL
